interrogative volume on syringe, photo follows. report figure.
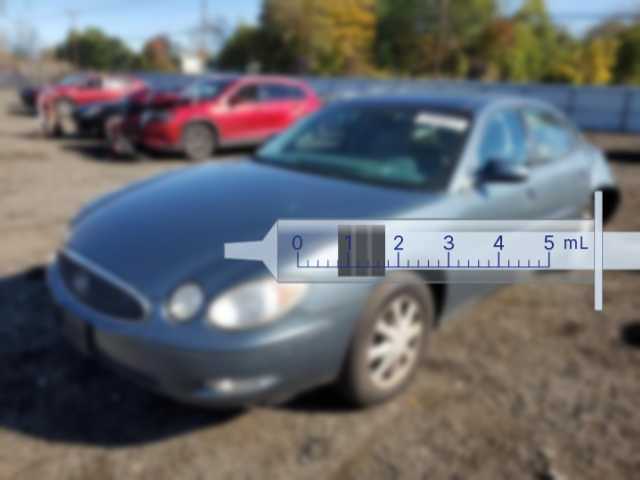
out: 0.8 mL
